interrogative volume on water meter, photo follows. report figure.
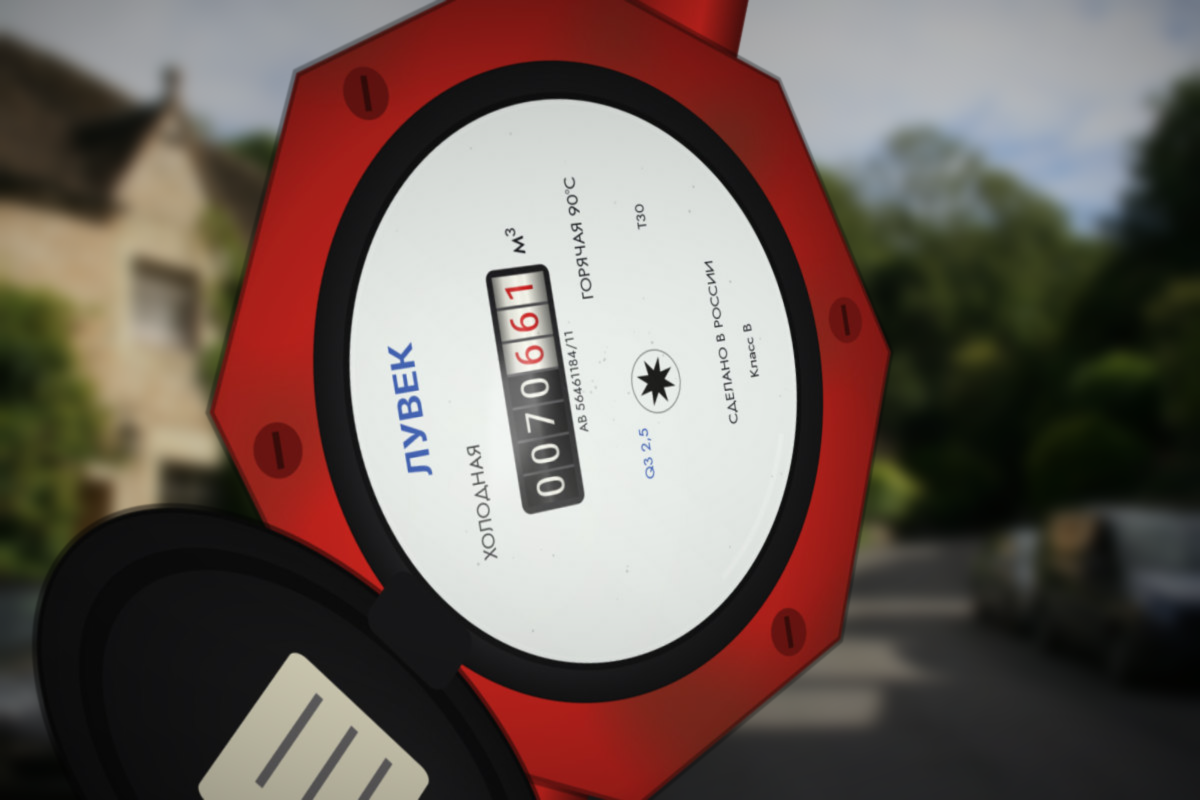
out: 70.661 m³
